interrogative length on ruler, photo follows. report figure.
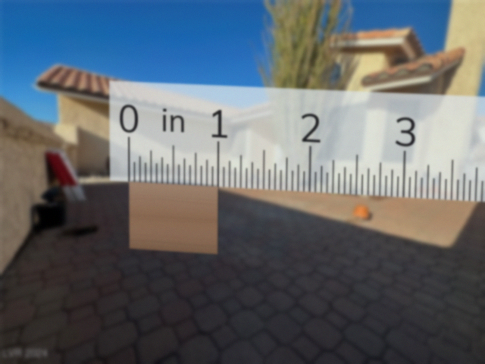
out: 1 in
